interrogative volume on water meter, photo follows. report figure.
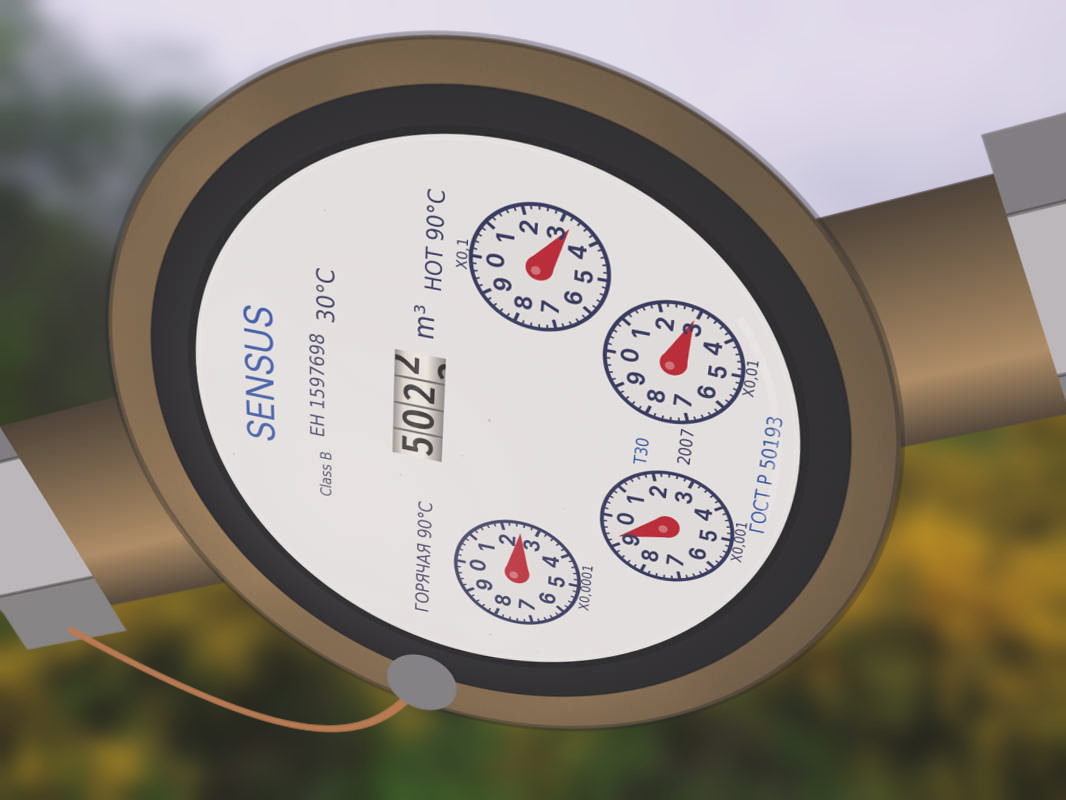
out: 5022.3292 m³
